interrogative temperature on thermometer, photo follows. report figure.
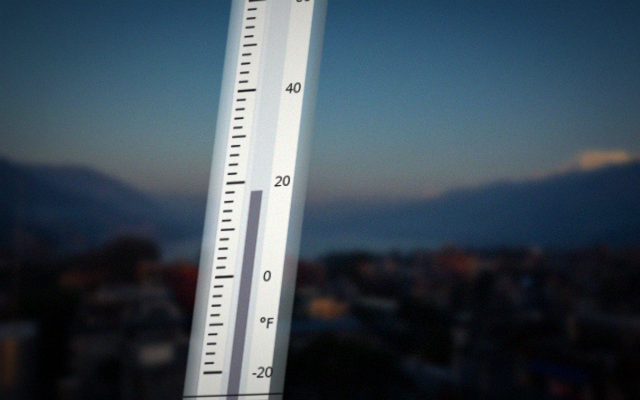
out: 18 °F
